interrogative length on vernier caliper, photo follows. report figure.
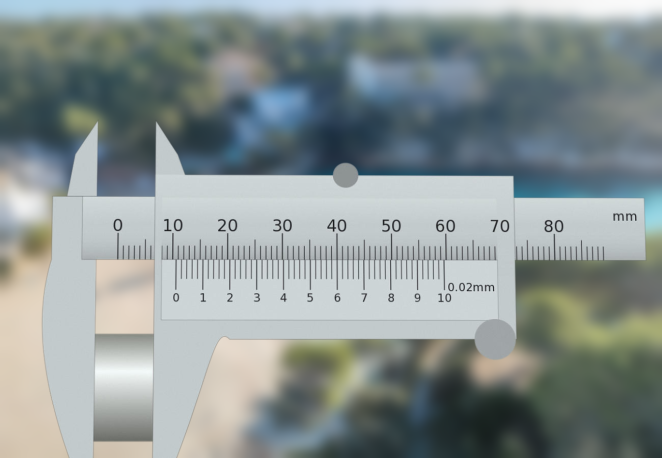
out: 10.6 mm
